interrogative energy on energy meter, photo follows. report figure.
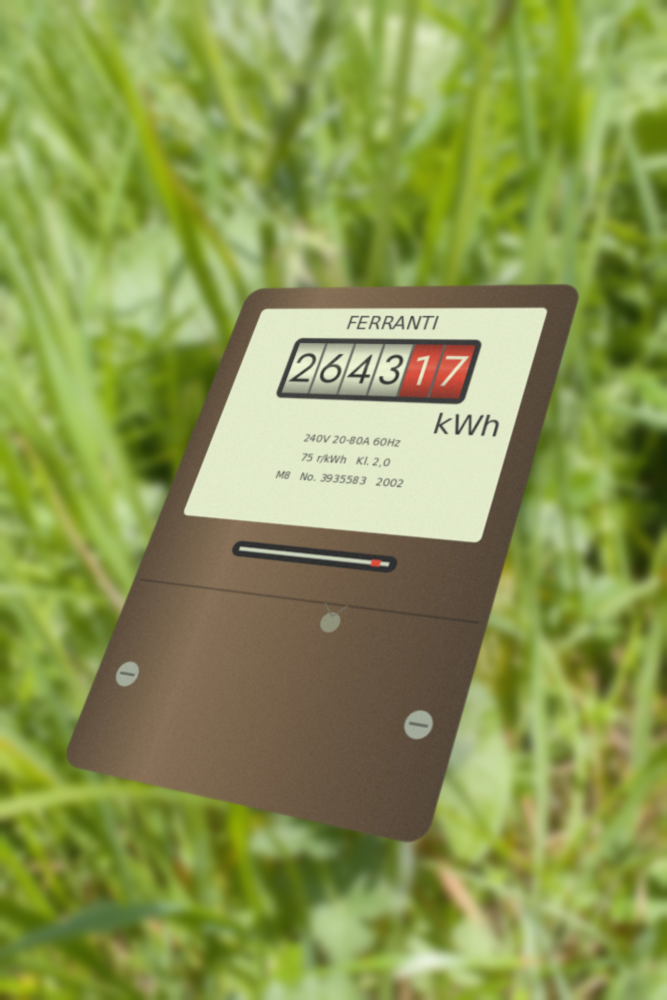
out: 2643.17 kWh
